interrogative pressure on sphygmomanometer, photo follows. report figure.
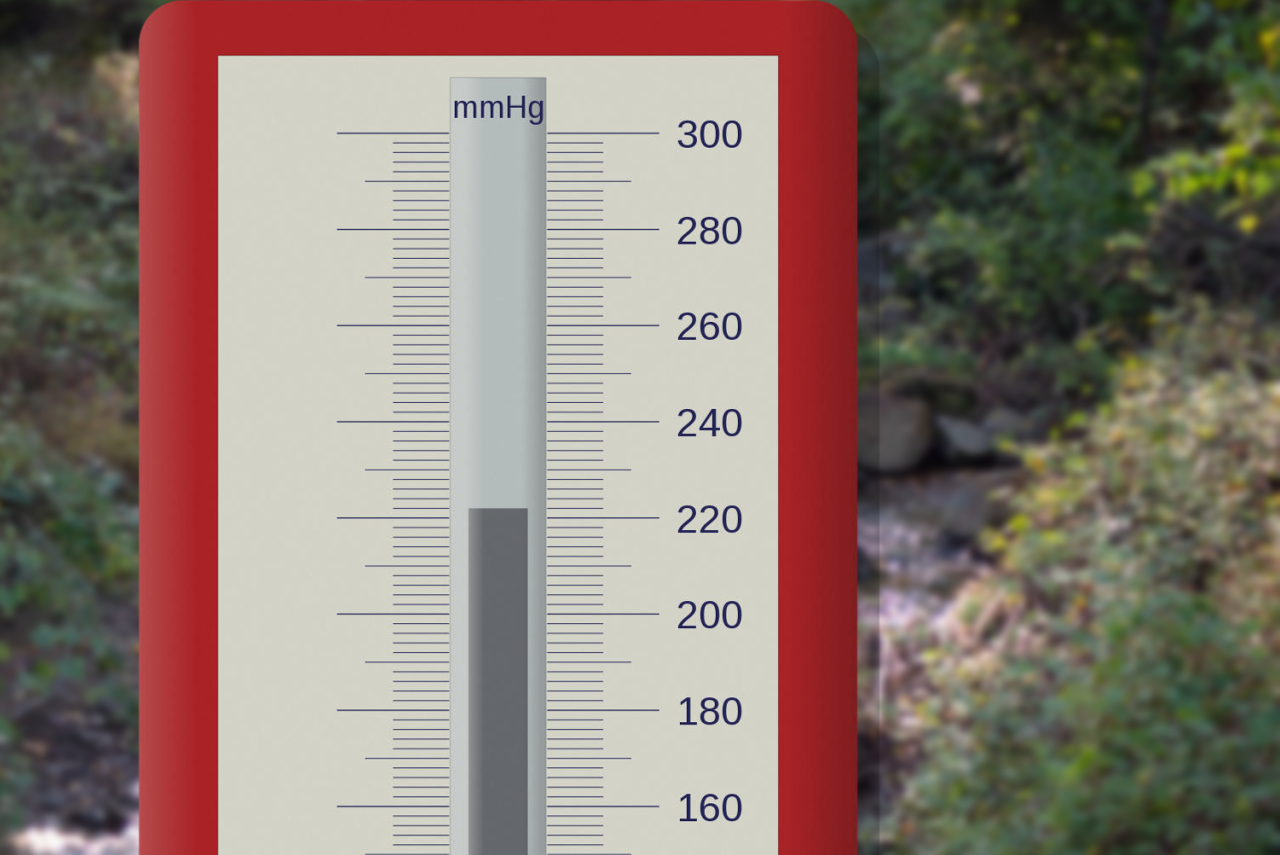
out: 222 mmHg
